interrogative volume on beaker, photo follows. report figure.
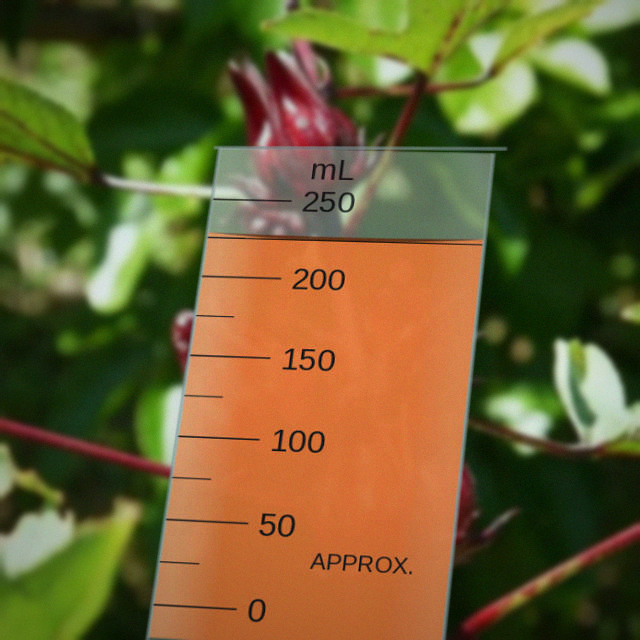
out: 225 mL
